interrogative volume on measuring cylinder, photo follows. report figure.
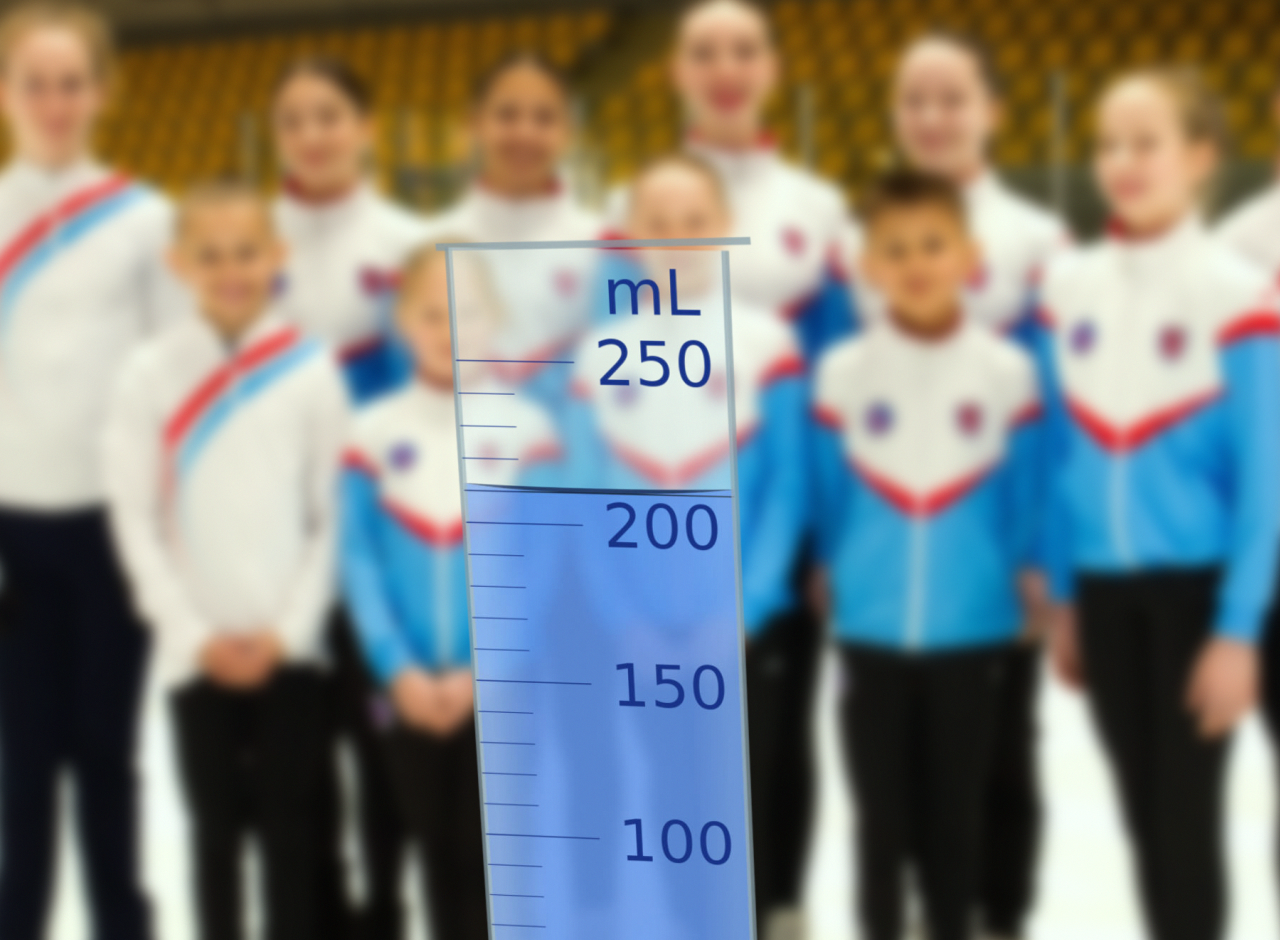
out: 210 mL
